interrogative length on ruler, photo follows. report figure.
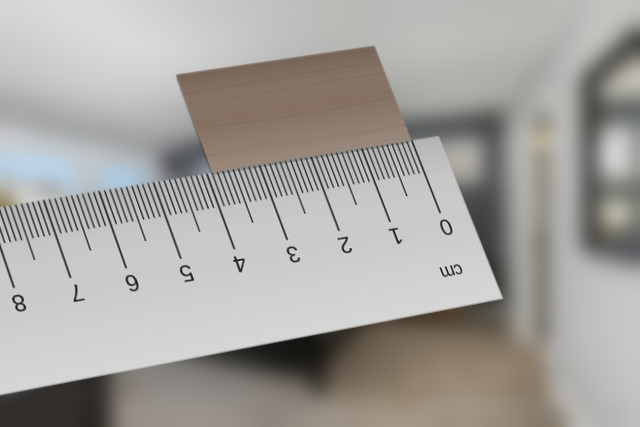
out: 3.9 cm
